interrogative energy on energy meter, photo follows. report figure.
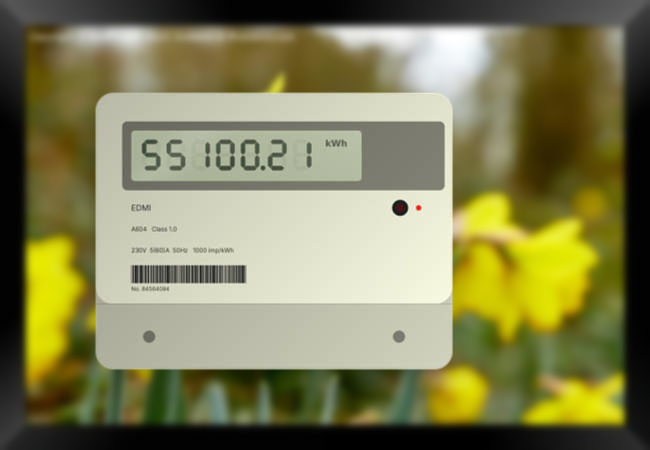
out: 55100.21 kWh
